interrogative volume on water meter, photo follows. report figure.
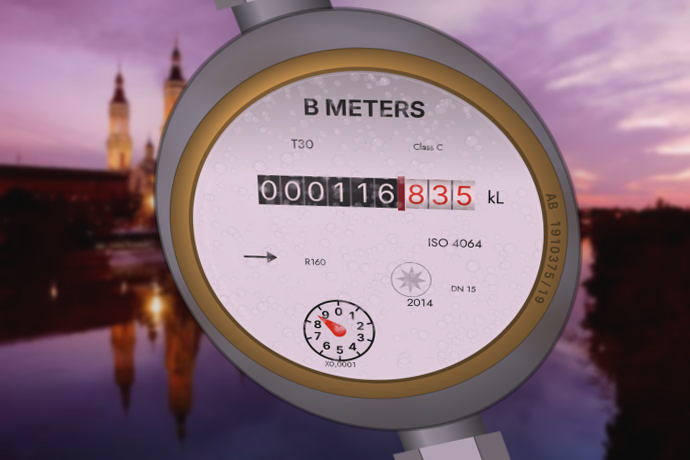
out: 116.8358 kL
